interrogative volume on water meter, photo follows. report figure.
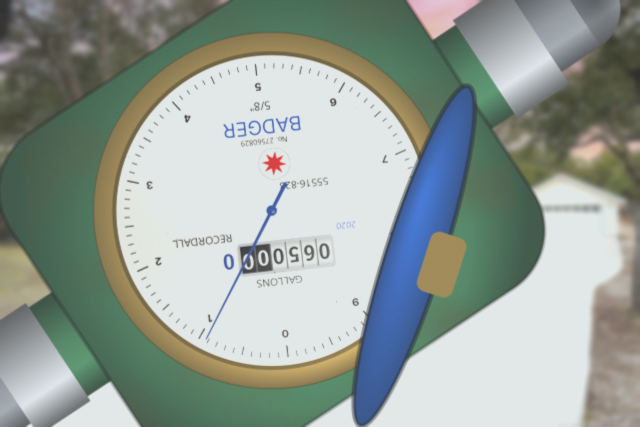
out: 650000.9 gal
